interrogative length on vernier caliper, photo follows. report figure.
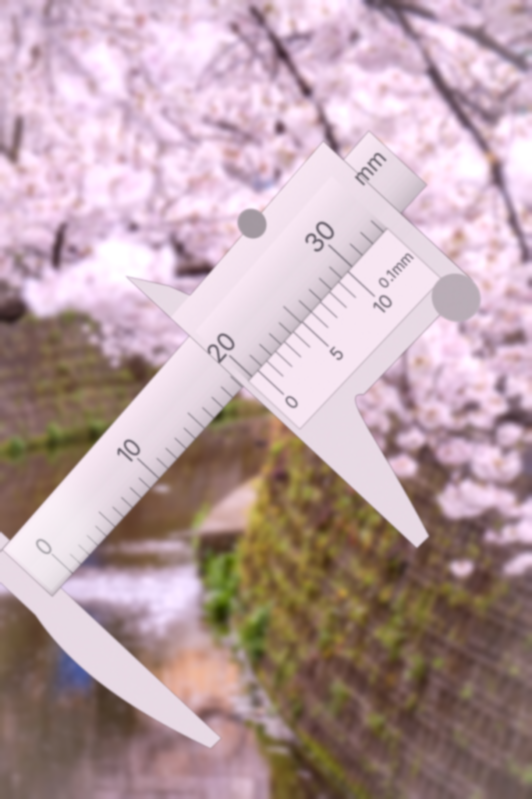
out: 20.6 mm
